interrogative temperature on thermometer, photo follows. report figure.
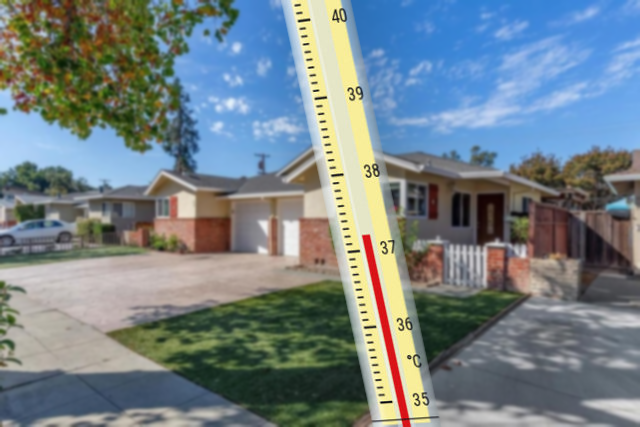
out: 37.2 °C
